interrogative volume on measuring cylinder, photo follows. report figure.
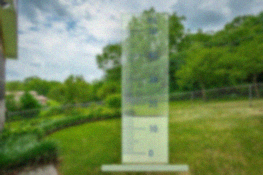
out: 15 mL
